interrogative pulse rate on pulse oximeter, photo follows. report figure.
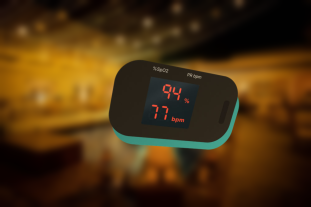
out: 77 bpm
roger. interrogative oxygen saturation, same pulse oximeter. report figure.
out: 94 %
